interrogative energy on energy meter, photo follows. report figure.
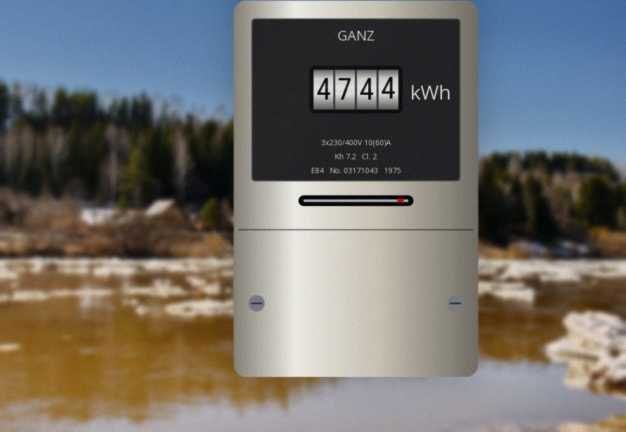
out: 4744 kWh
